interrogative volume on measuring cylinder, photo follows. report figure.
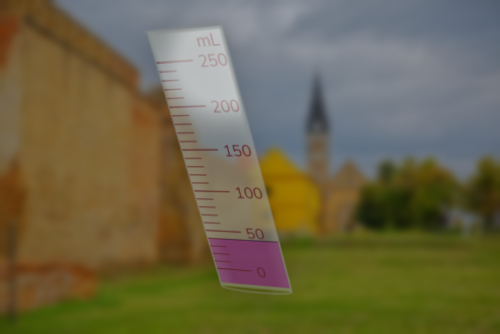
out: 40 mL
